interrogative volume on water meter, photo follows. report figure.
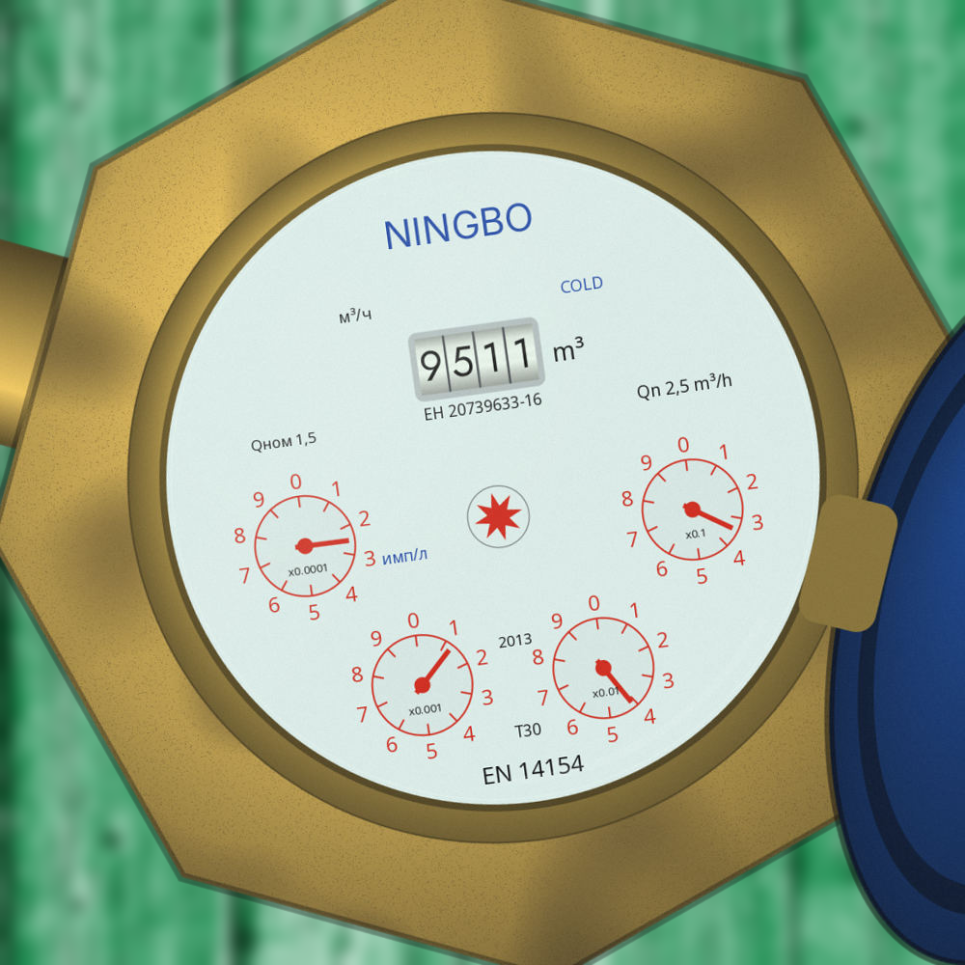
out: 9511.3412 m³
